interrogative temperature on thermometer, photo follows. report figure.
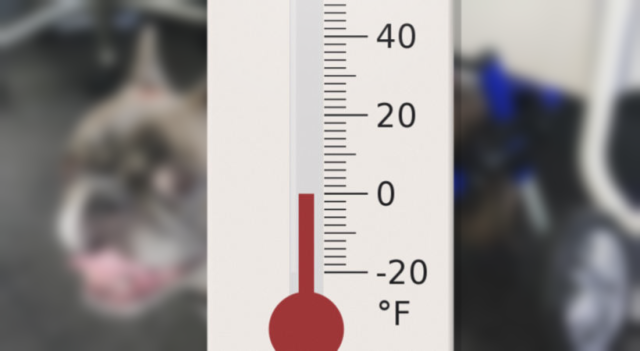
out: 0 °F
